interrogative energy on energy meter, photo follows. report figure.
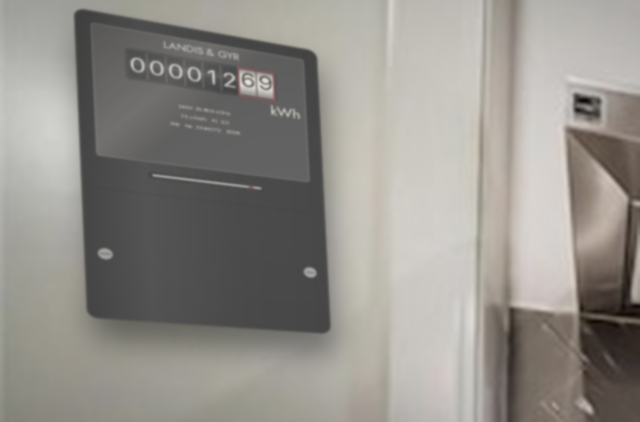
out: 12.69 kWh
